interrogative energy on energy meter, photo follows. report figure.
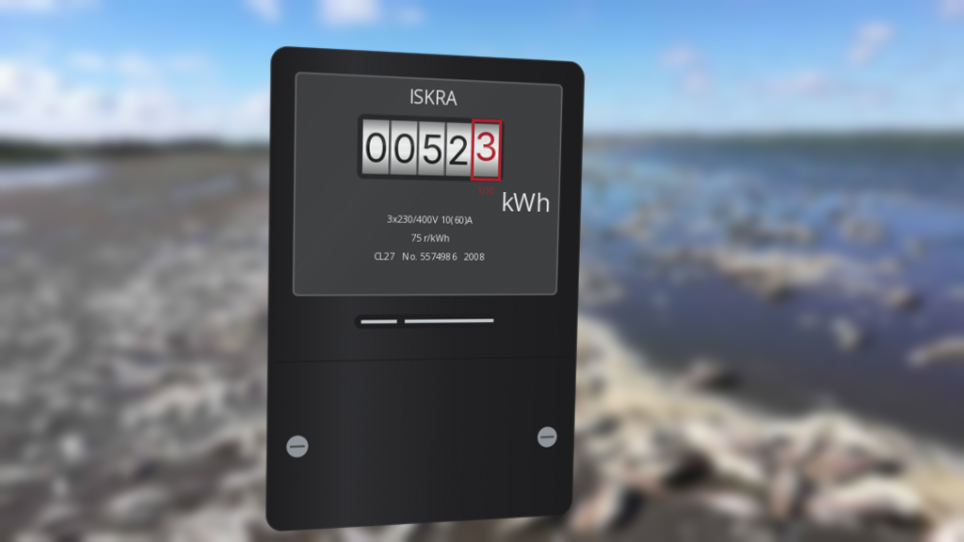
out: 52.3 kWh
